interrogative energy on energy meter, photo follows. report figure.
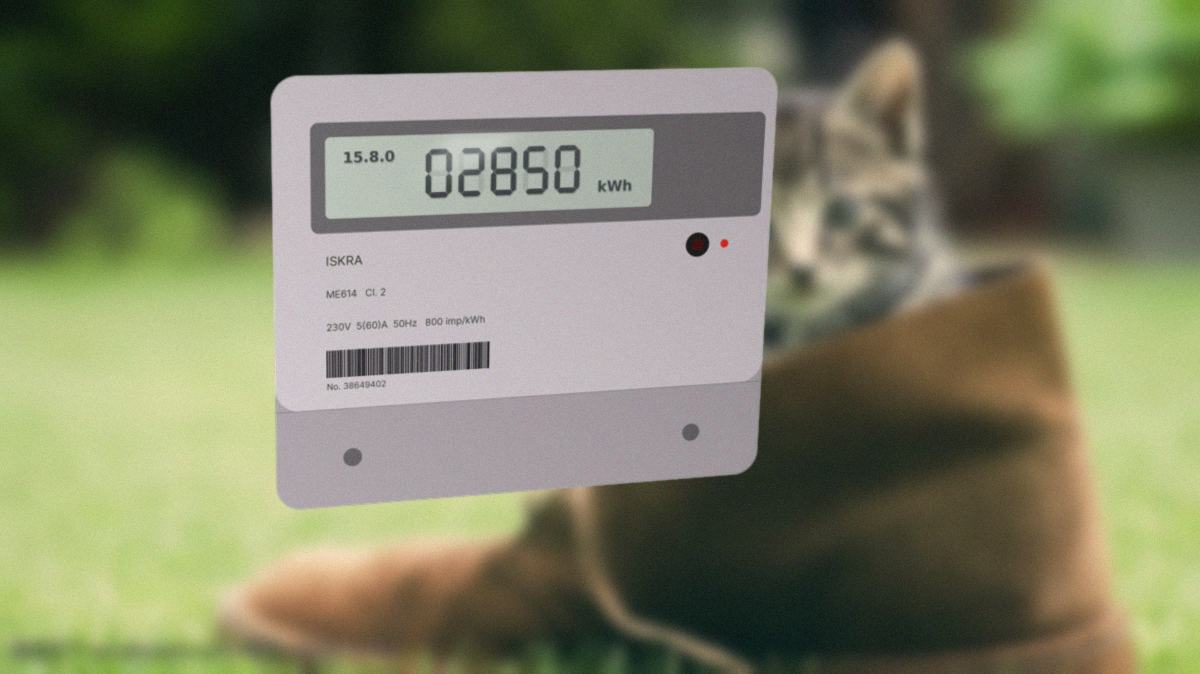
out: 2850 kWh
